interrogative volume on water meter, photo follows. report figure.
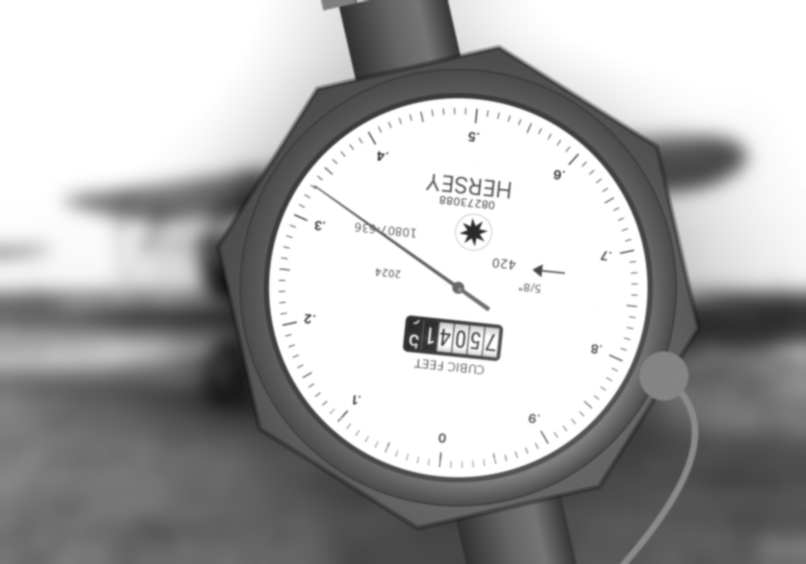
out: 750415.33 ft³
